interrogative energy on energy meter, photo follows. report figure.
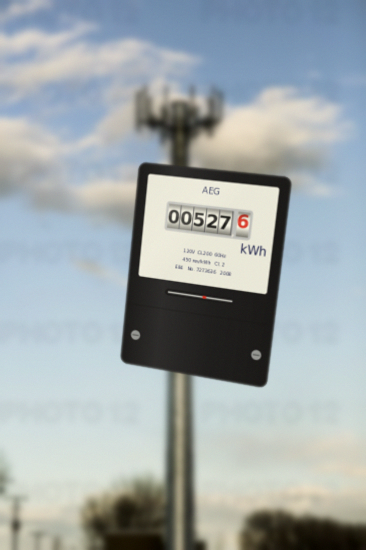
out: 527.6 kWh
